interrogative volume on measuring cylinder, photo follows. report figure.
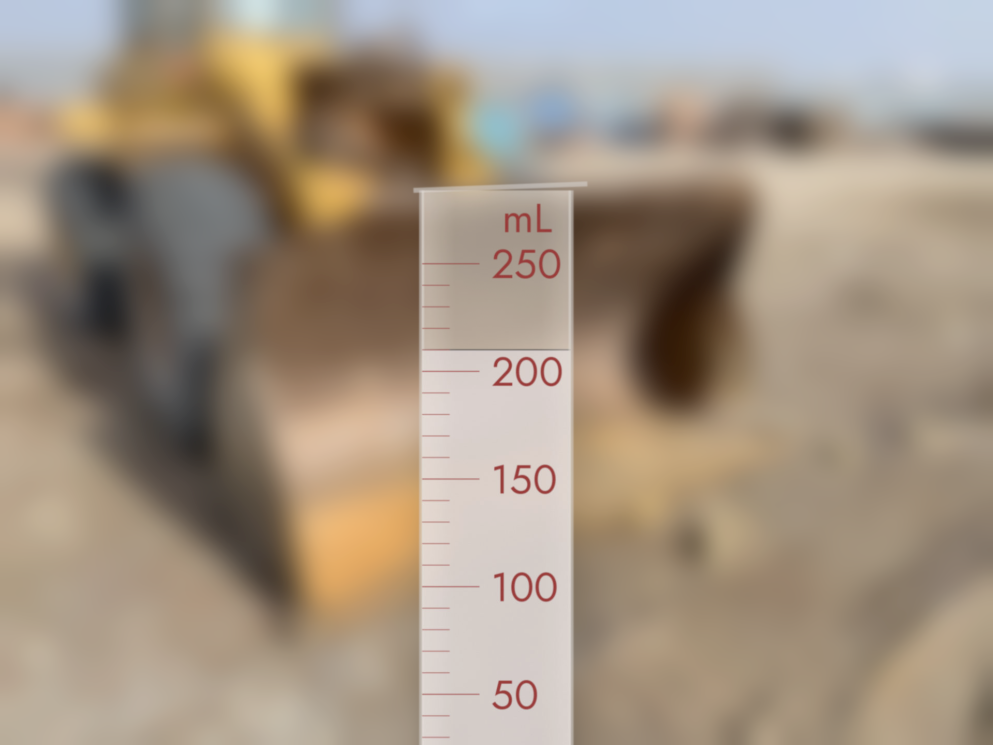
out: 210 mL
